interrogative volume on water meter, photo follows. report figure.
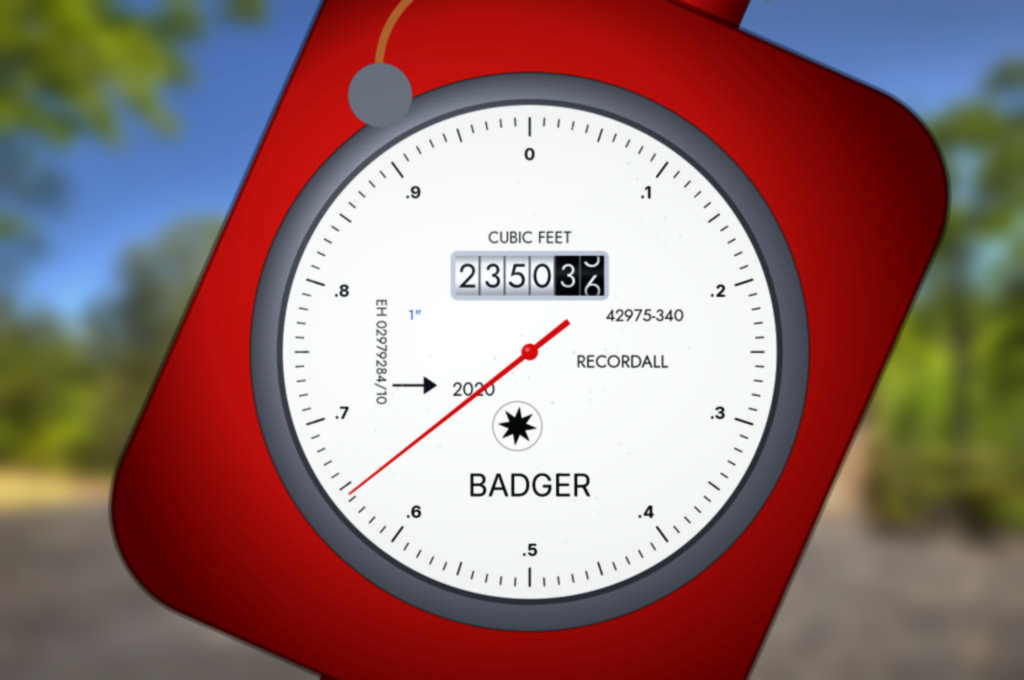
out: 235035.64 ft³
